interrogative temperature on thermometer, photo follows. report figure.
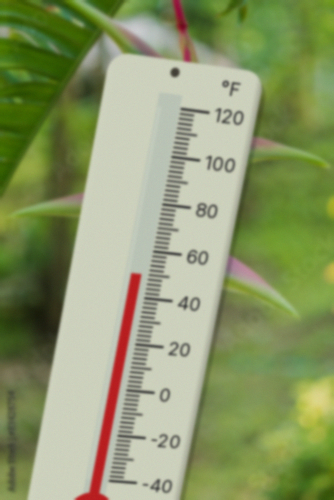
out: 50 °F
